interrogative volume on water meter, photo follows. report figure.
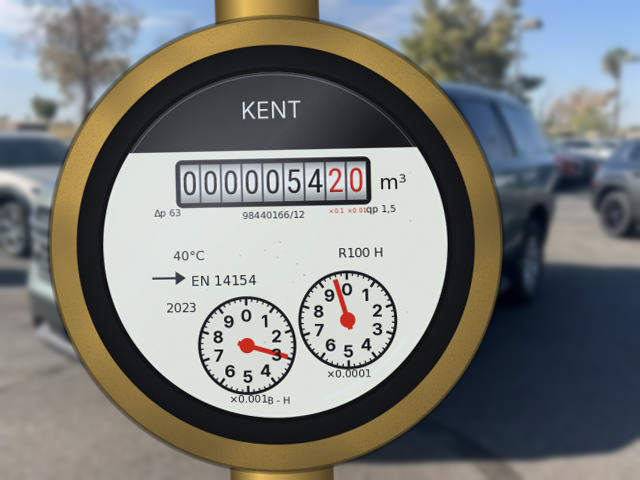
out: 54.2029 m³
